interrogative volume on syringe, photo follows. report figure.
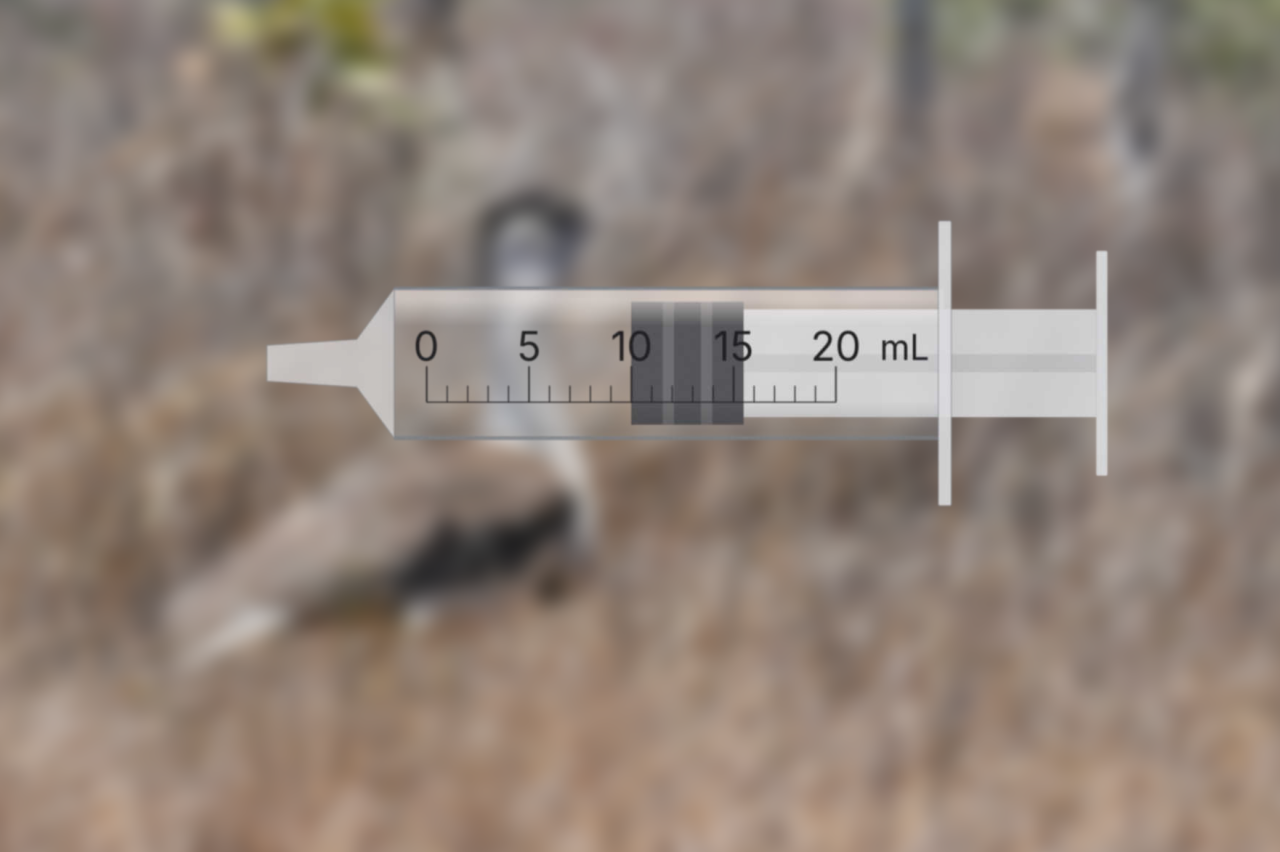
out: 10 mL
